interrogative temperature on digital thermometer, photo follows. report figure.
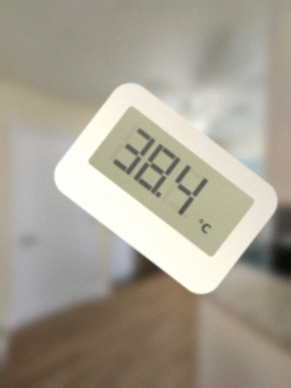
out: 38.4 °C
